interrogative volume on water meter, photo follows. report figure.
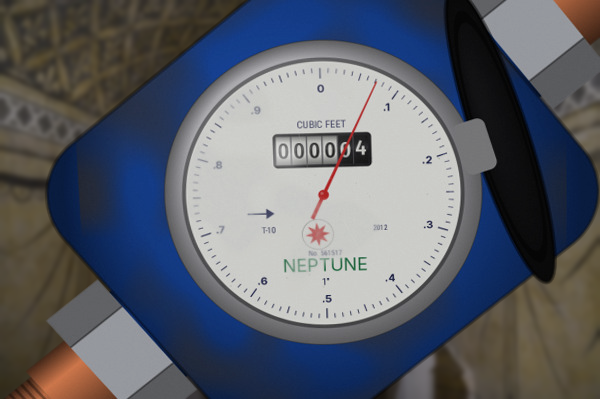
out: 4.07 ft³
